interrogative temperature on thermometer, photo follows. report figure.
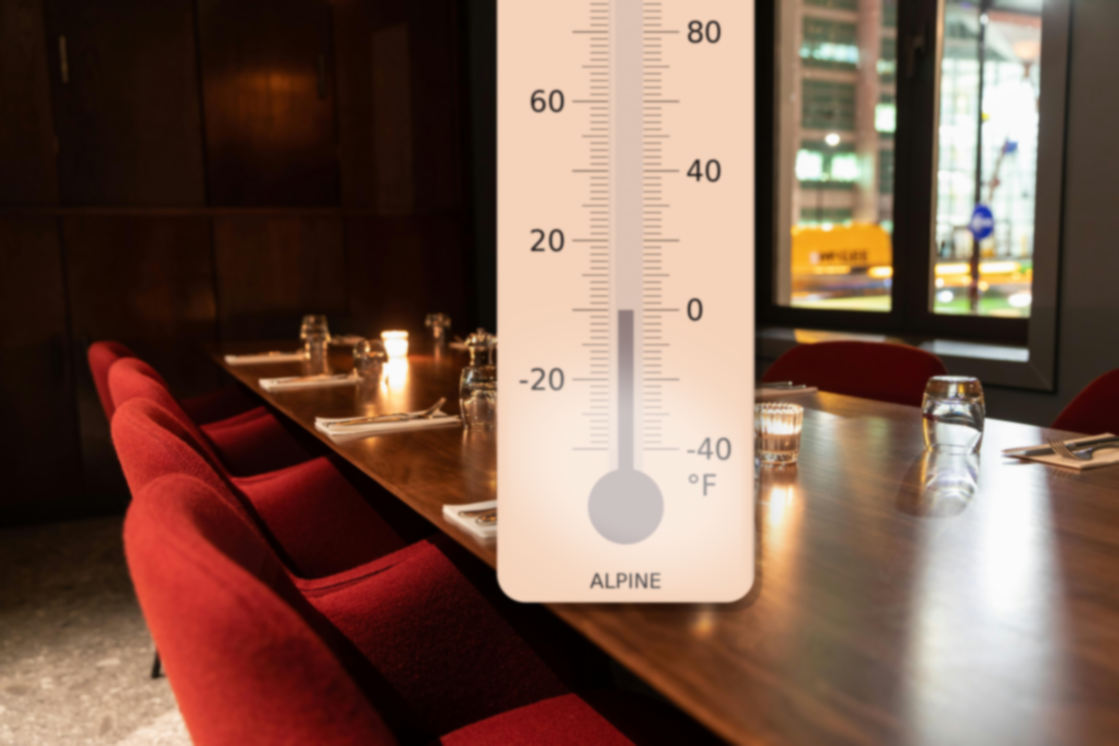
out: 0 °F
